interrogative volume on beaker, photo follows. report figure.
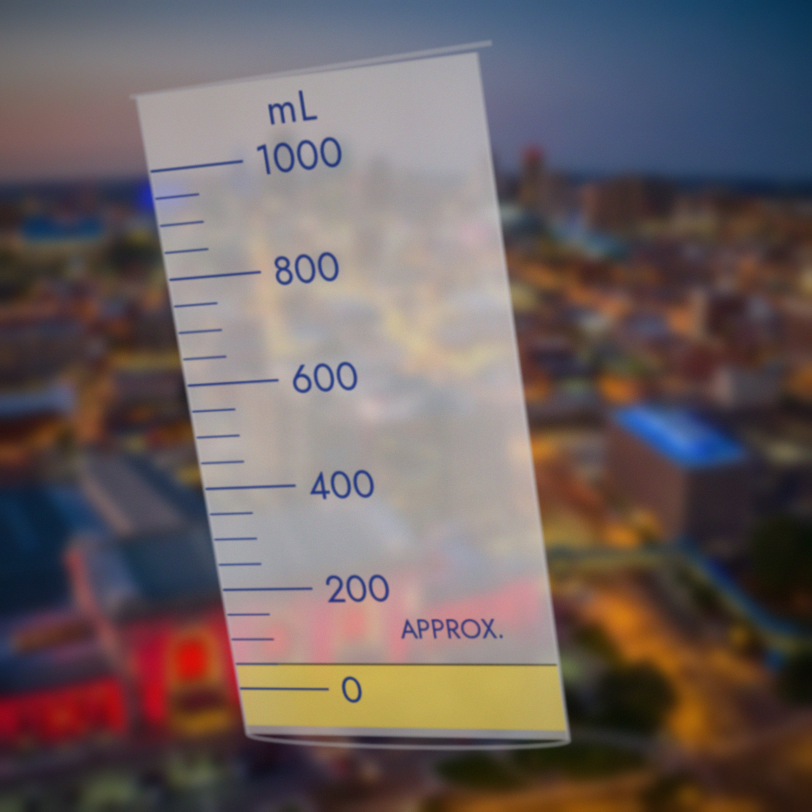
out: 50 mL
